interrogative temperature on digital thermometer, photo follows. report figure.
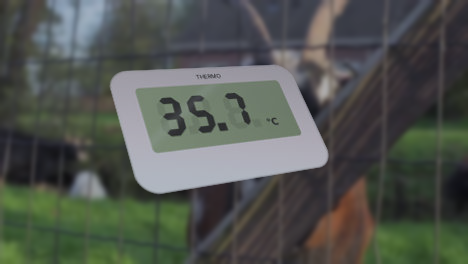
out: 35.7 °C
